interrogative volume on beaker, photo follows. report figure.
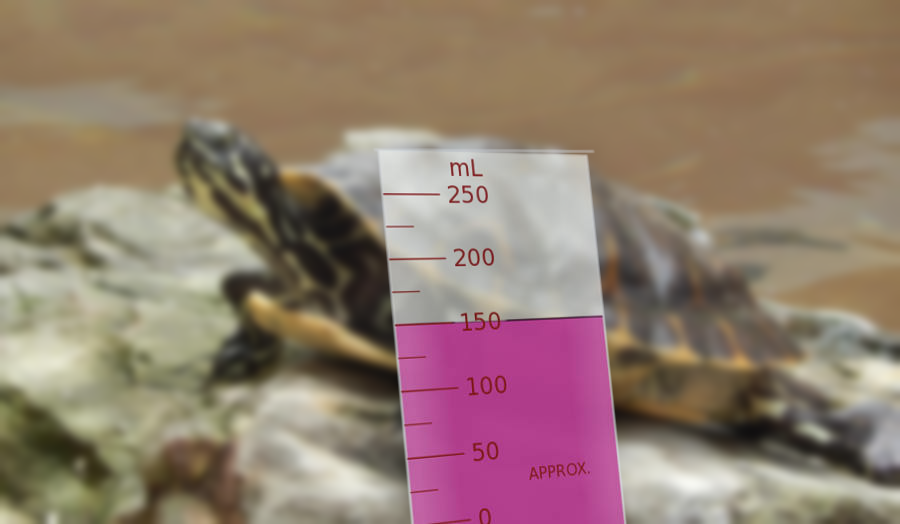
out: 150 mL
